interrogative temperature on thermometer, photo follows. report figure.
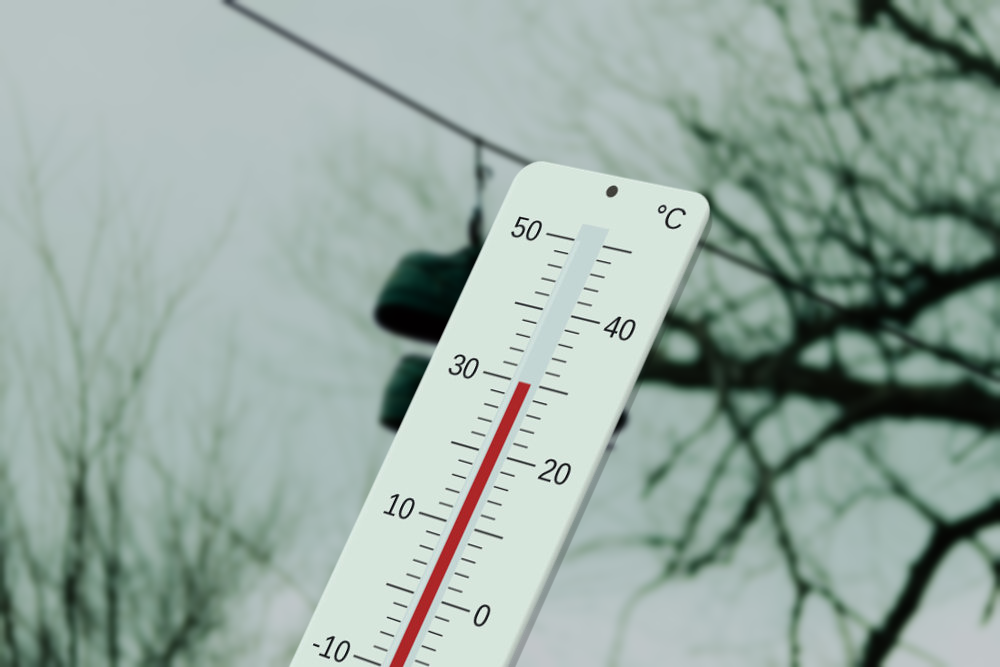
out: 30 °C
